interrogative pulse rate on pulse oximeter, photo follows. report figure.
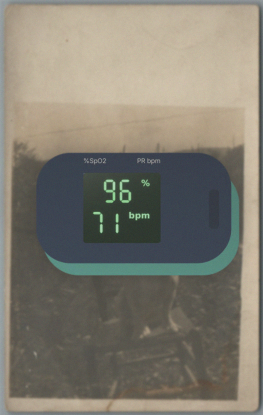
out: 71 bpm
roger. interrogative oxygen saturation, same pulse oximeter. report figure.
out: 96 %
